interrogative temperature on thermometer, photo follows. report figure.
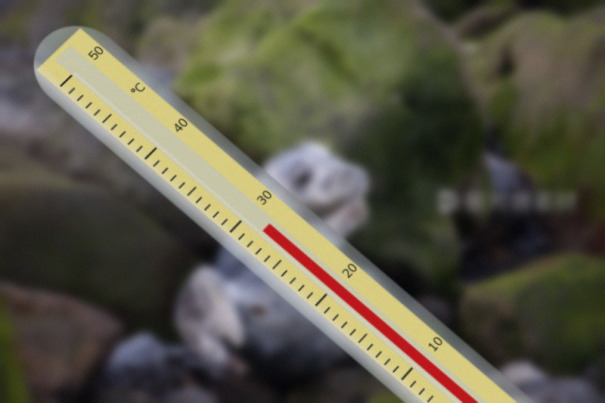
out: 28 °C
